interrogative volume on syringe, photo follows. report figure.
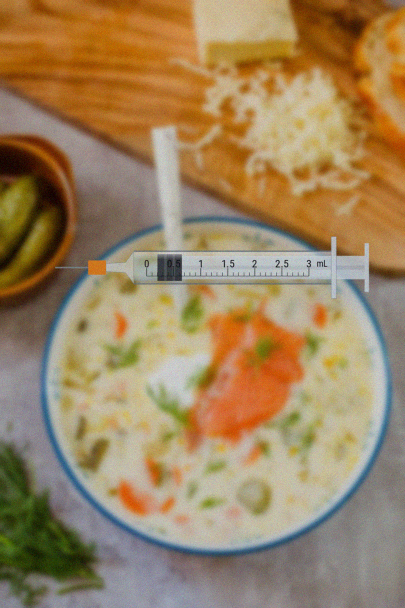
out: 0.2 mL
